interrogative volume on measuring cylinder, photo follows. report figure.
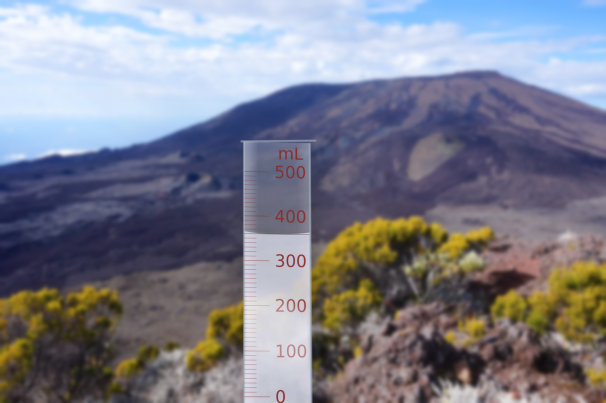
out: 360 mL
